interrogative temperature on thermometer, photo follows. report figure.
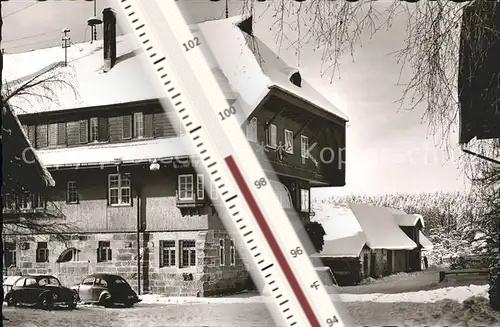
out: 99 °F
